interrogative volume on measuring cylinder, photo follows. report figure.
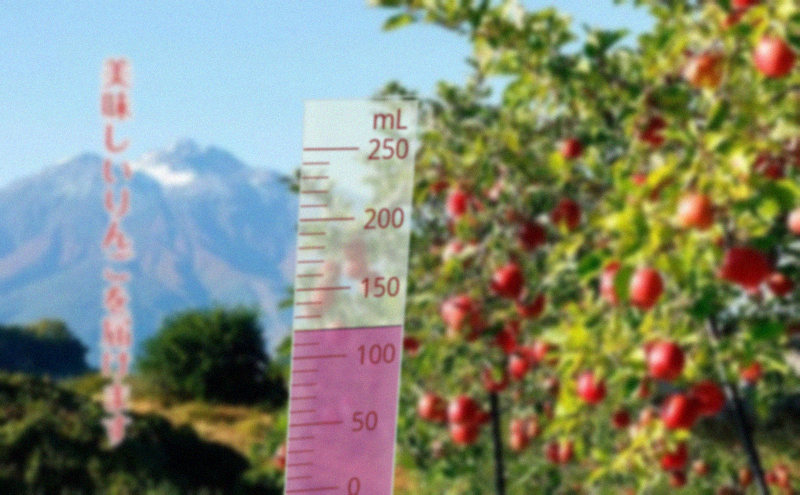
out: 120 mL
